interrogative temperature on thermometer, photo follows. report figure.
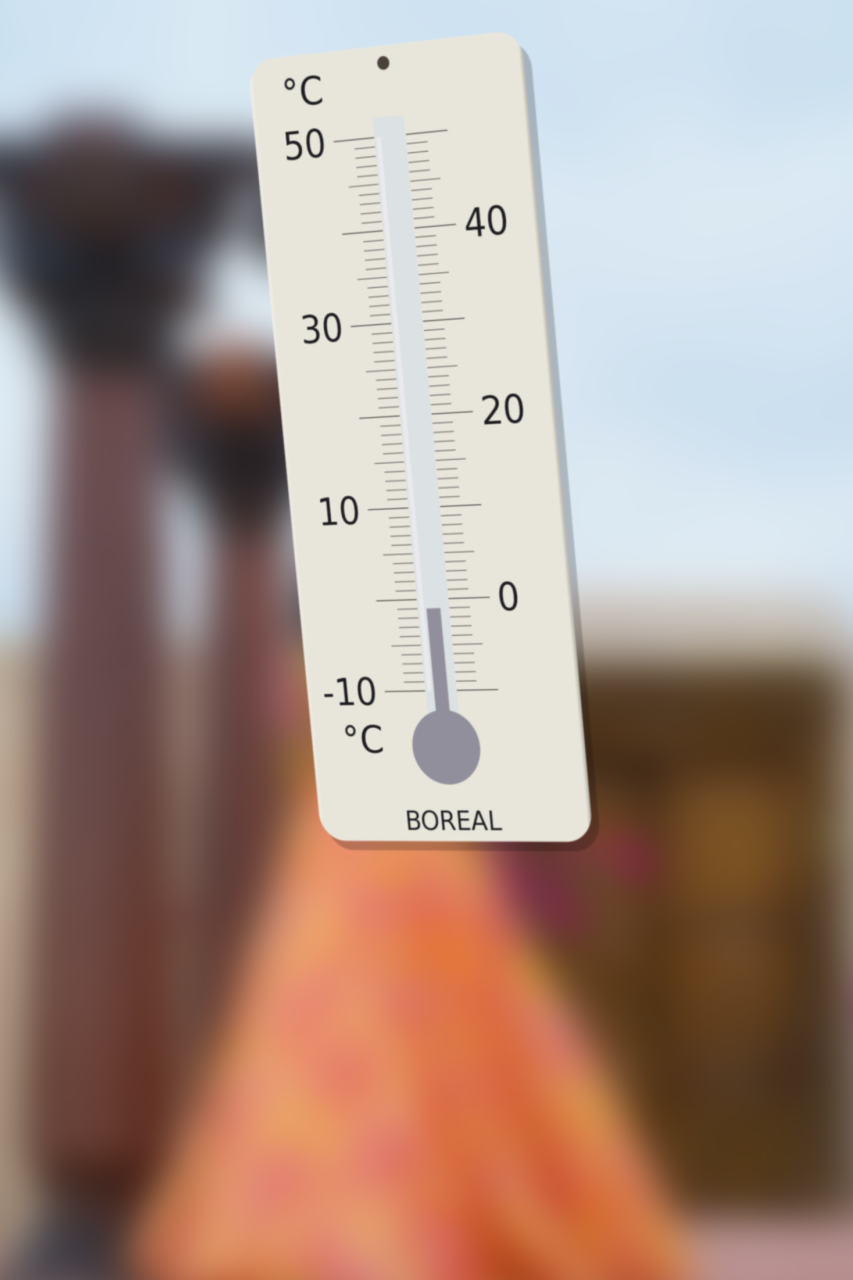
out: -1 °C
